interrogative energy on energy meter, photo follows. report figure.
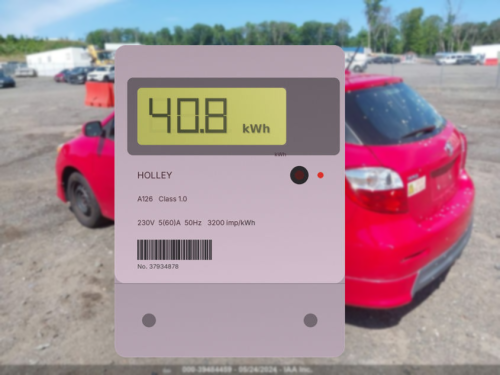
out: 40.8 kWh
